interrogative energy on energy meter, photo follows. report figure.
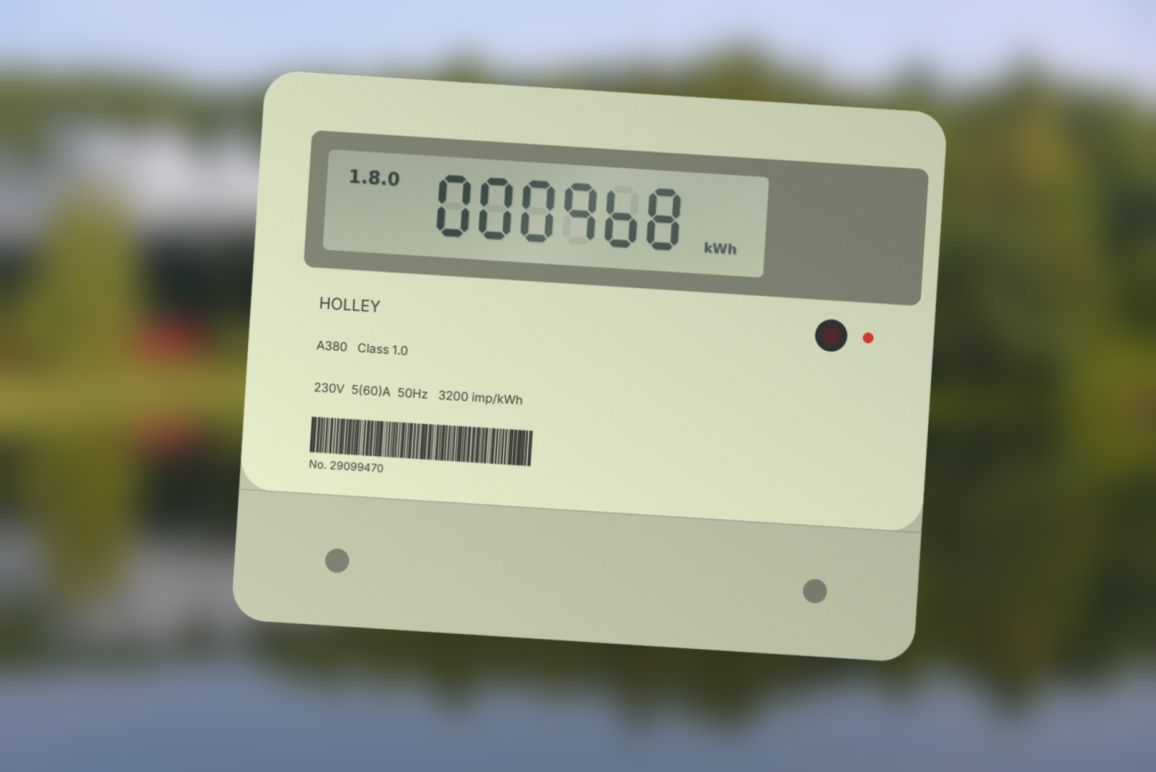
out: 968 kWh
